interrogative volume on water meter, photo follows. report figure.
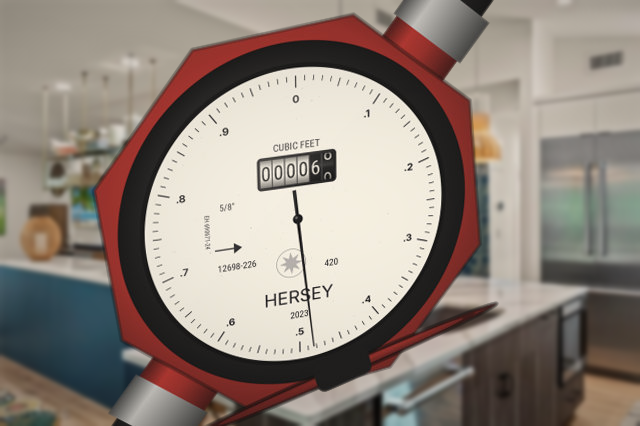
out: 68.48 ft³
